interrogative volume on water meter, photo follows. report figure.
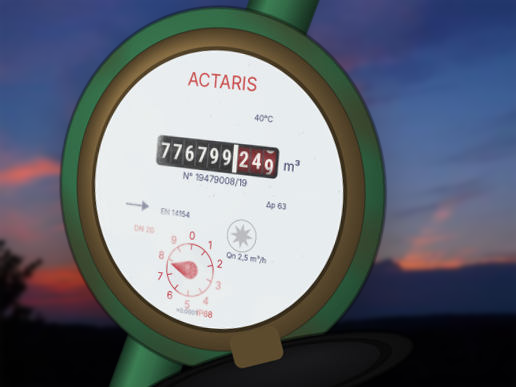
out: 776799.2487 m³
